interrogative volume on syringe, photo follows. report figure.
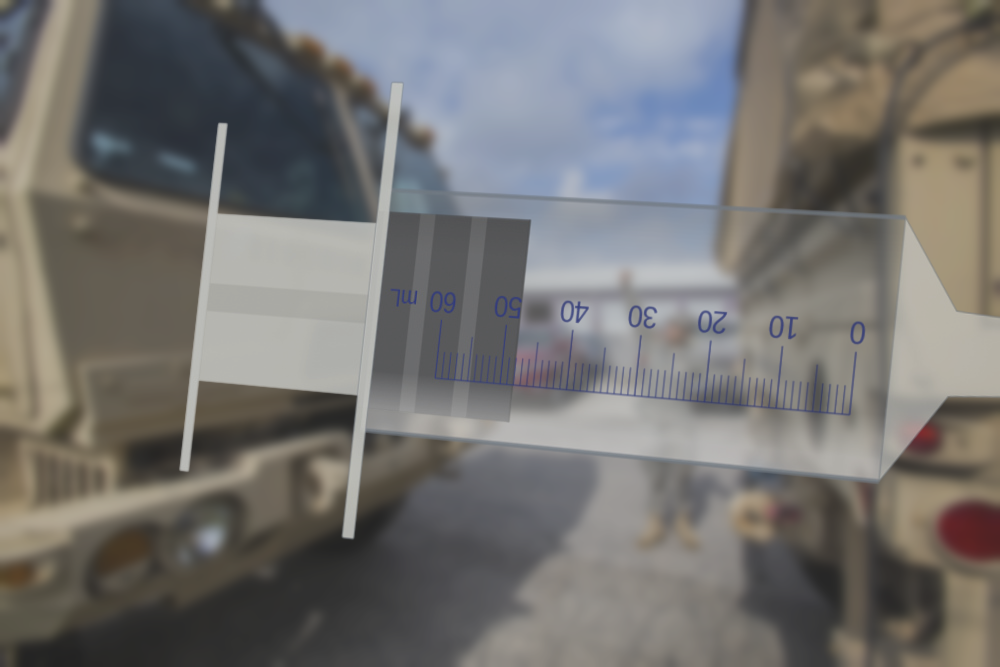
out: 48 mL
